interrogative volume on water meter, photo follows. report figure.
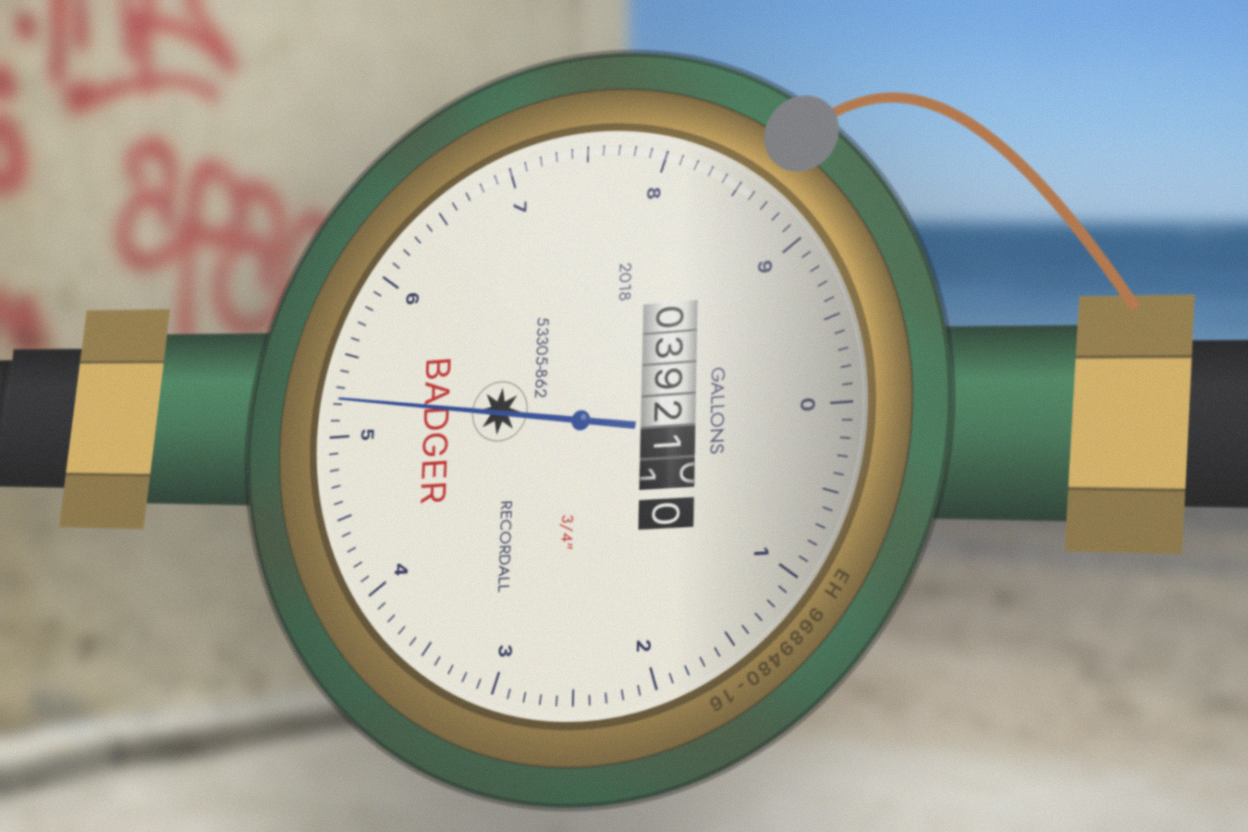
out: 392105.2 gal
